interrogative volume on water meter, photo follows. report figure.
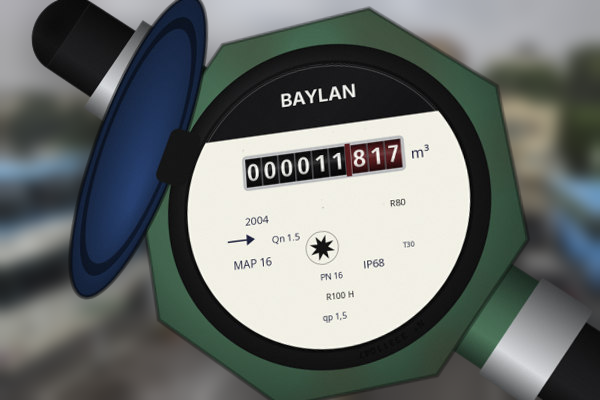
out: 11.817 m³
